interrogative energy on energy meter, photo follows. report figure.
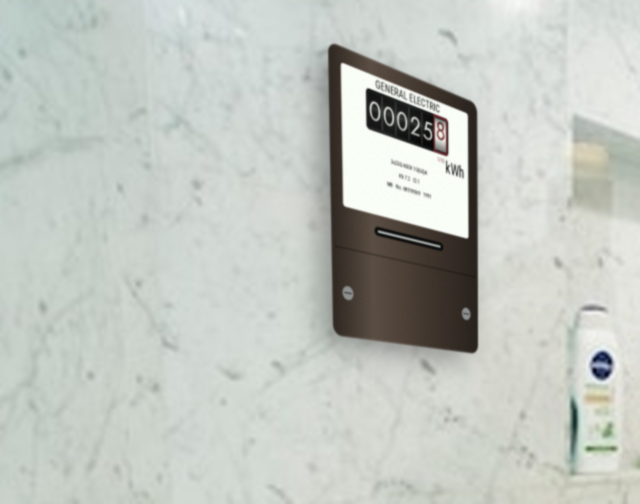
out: 25.8 kWh
